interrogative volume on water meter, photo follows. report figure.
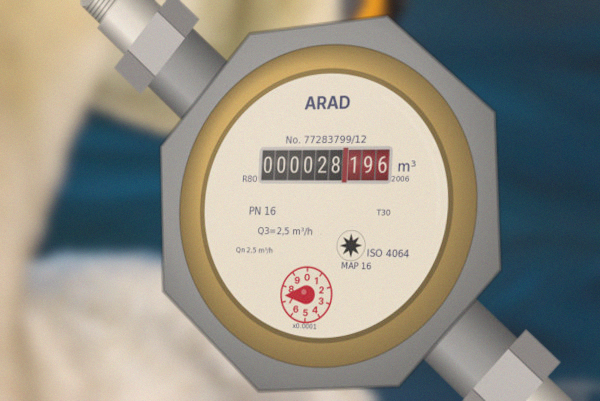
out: 28.1967 m³
